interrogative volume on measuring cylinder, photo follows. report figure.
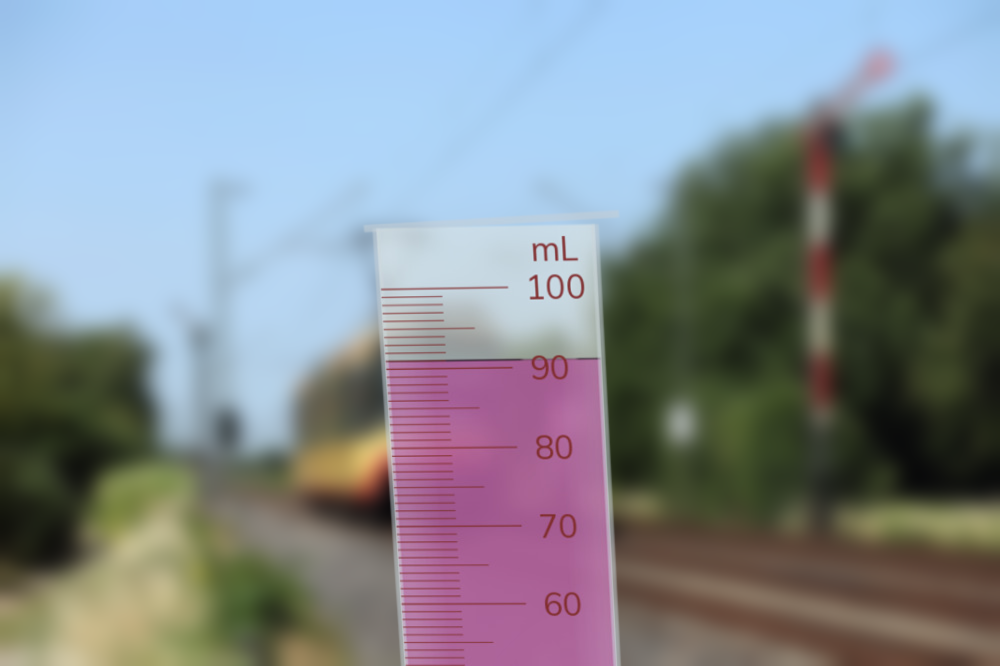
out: 91 mL
